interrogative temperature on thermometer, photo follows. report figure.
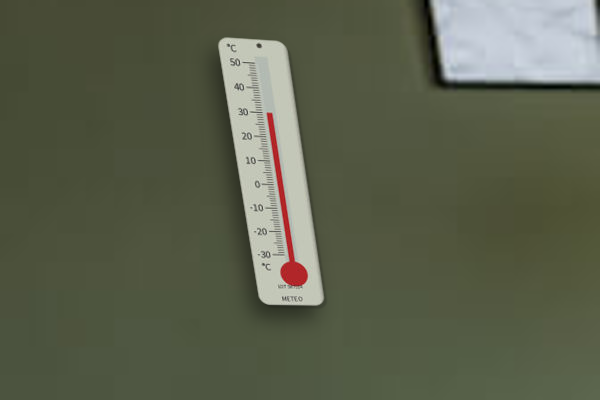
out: 30 °C
